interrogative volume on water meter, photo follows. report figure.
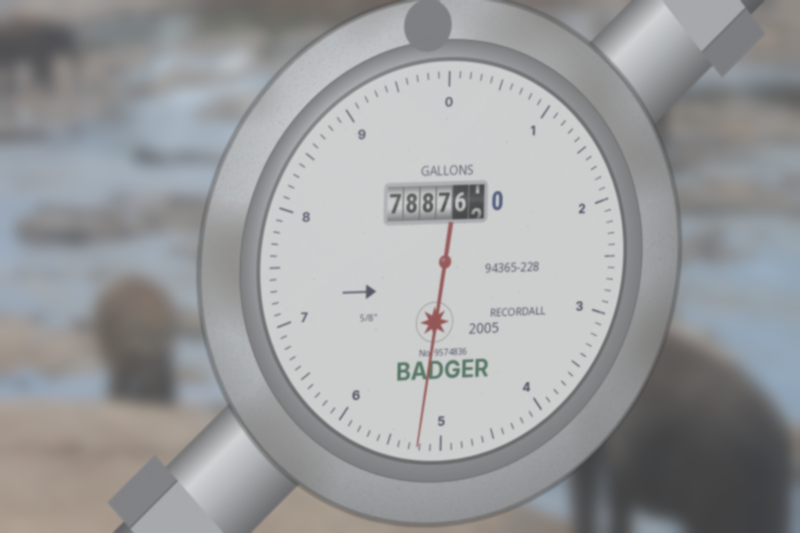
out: 7887615.2 gal
